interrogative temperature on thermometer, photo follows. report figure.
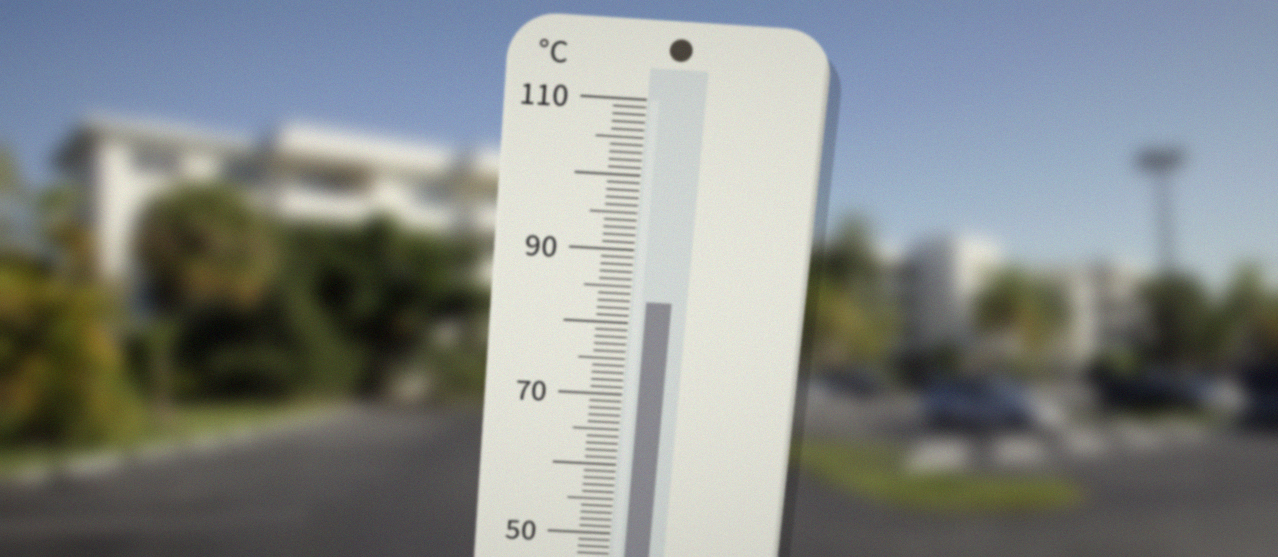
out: 83 °C
